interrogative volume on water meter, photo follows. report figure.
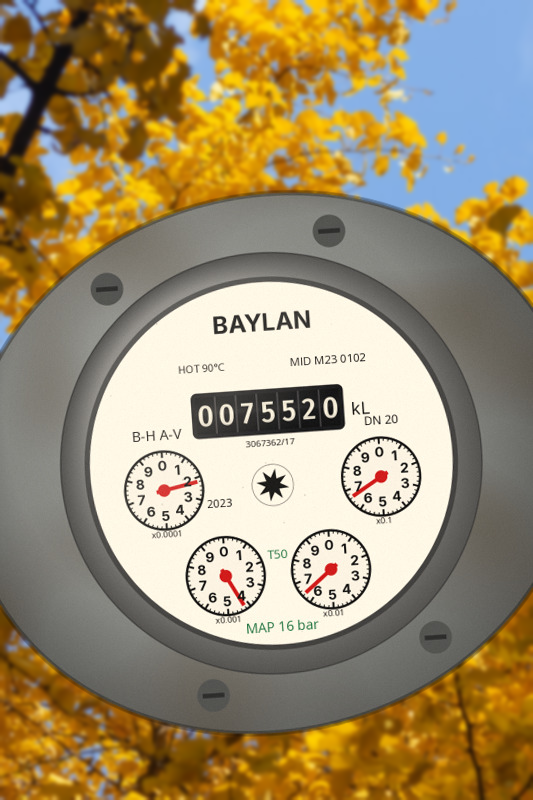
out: 75520.6642 kL
